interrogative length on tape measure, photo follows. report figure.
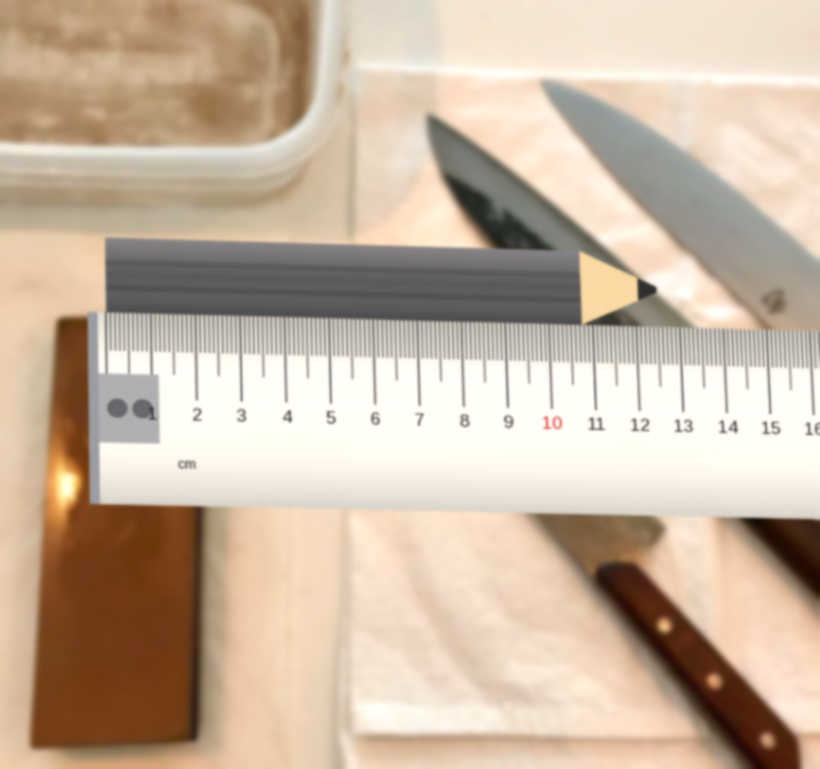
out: 12.5 cm
